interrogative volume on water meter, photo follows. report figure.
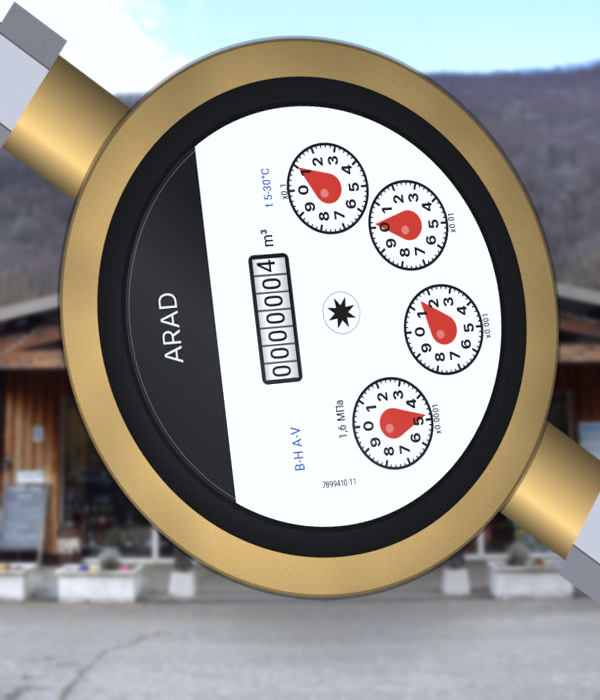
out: 4.1014 m³
